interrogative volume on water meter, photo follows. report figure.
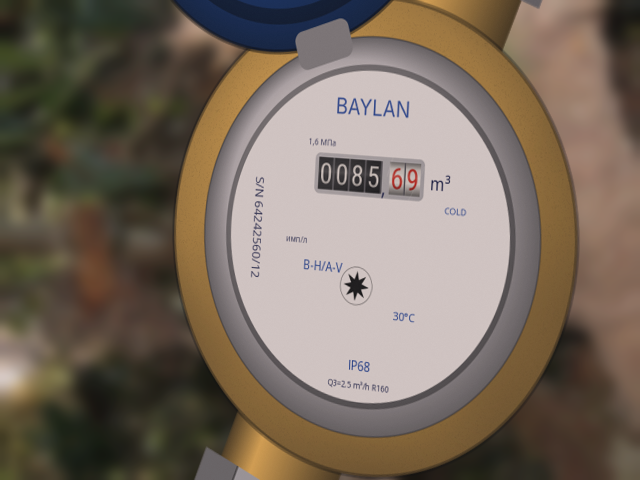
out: 85.69 m³
